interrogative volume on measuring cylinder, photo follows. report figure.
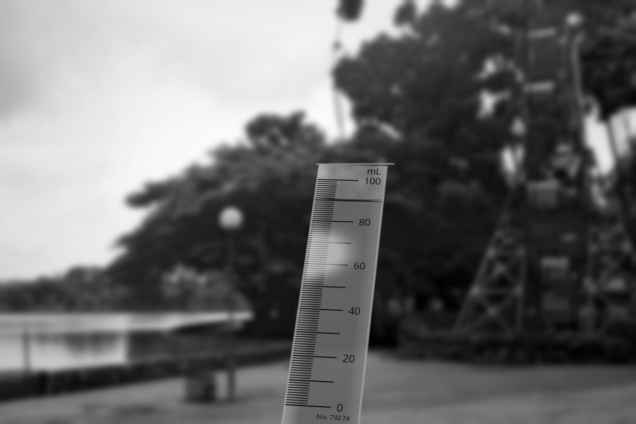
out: 90 mL
